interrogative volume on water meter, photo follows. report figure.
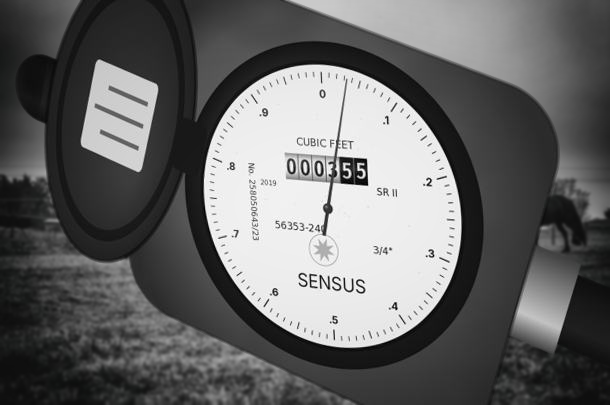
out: 355.03 ft³
